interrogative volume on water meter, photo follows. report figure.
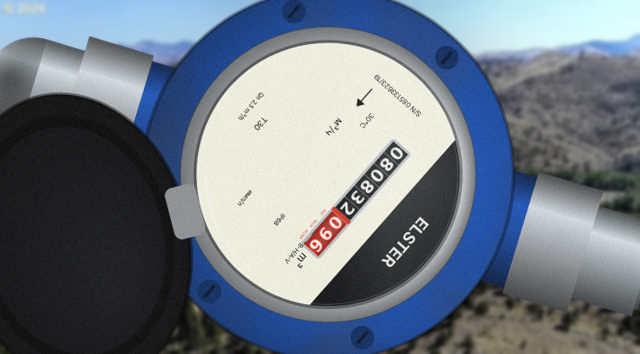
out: 80832.096 m³
